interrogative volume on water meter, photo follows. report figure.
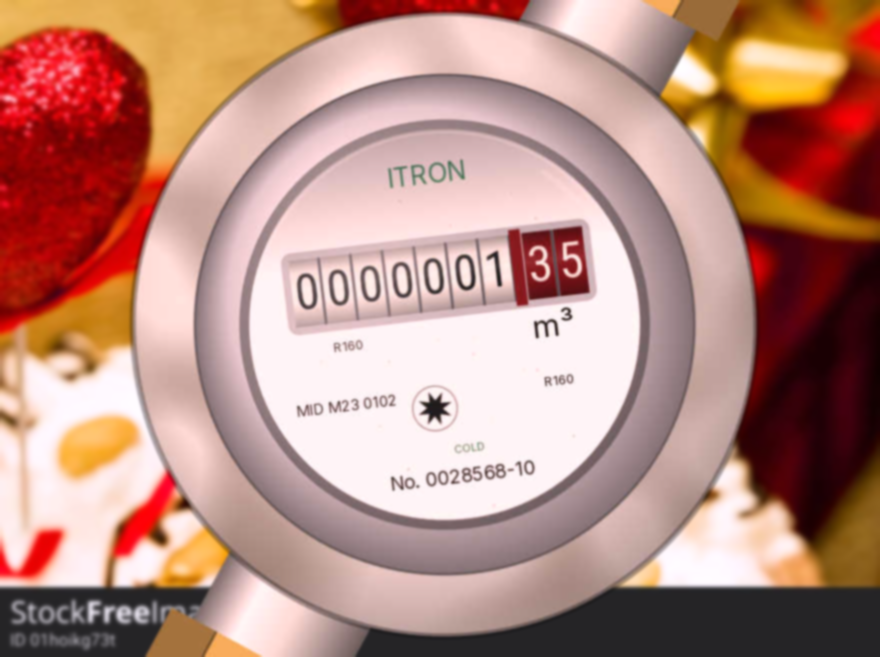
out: 1.35 m³
